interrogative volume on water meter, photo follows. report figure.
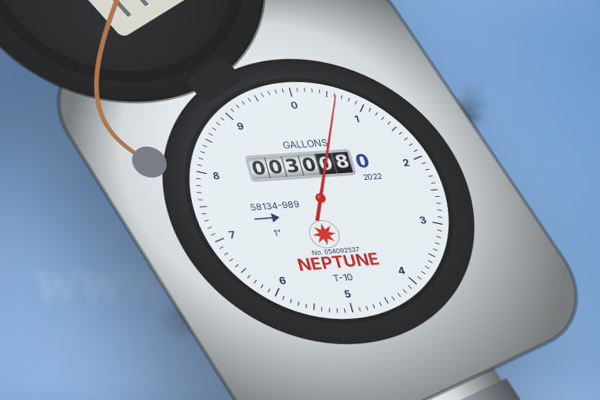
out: 30080.6 gal
